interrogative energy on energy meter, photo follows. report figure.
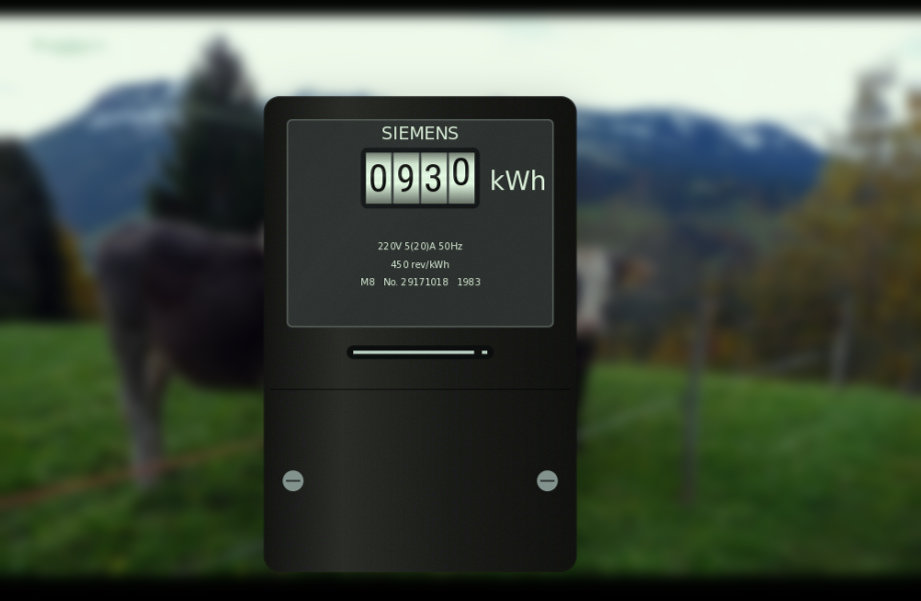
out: 930 kWh
